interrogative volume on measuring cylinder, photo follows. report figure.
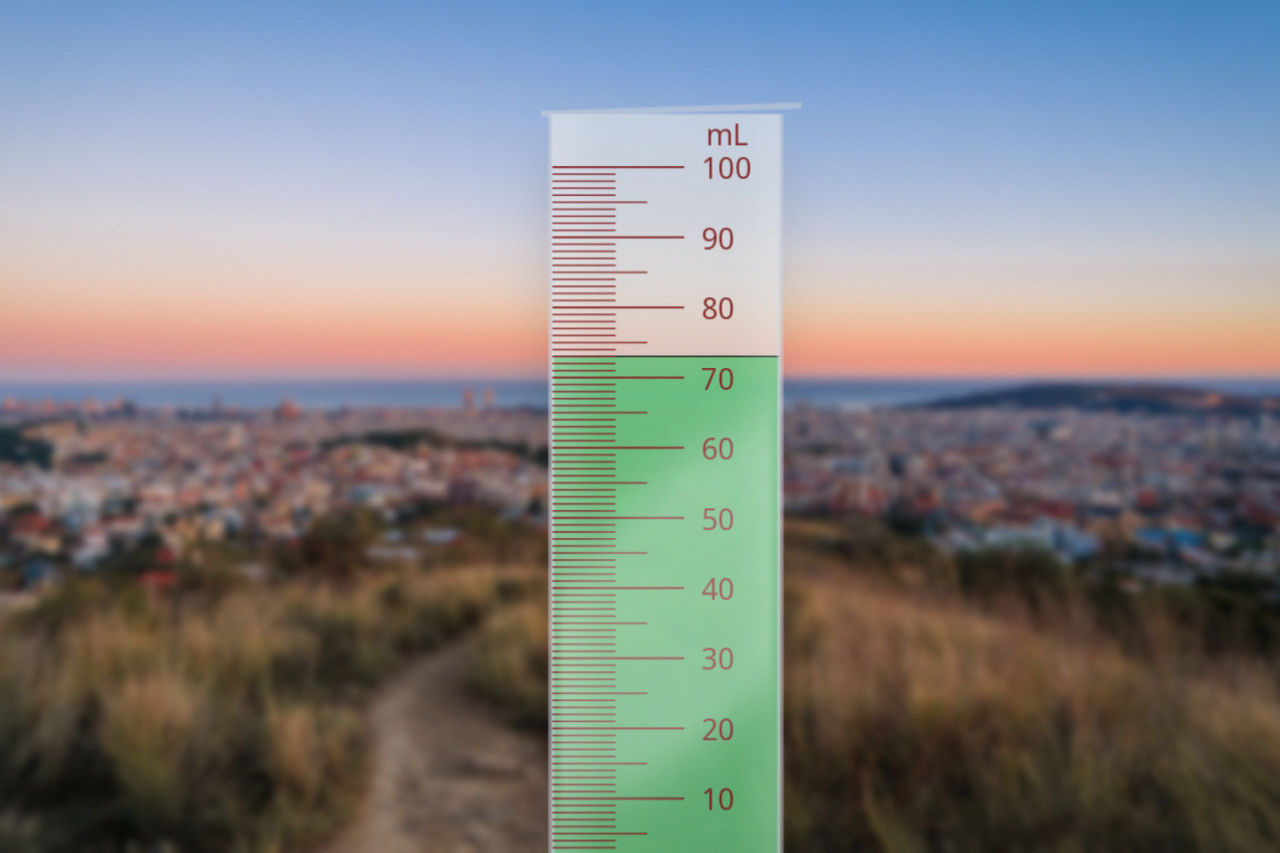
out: 73 mL
